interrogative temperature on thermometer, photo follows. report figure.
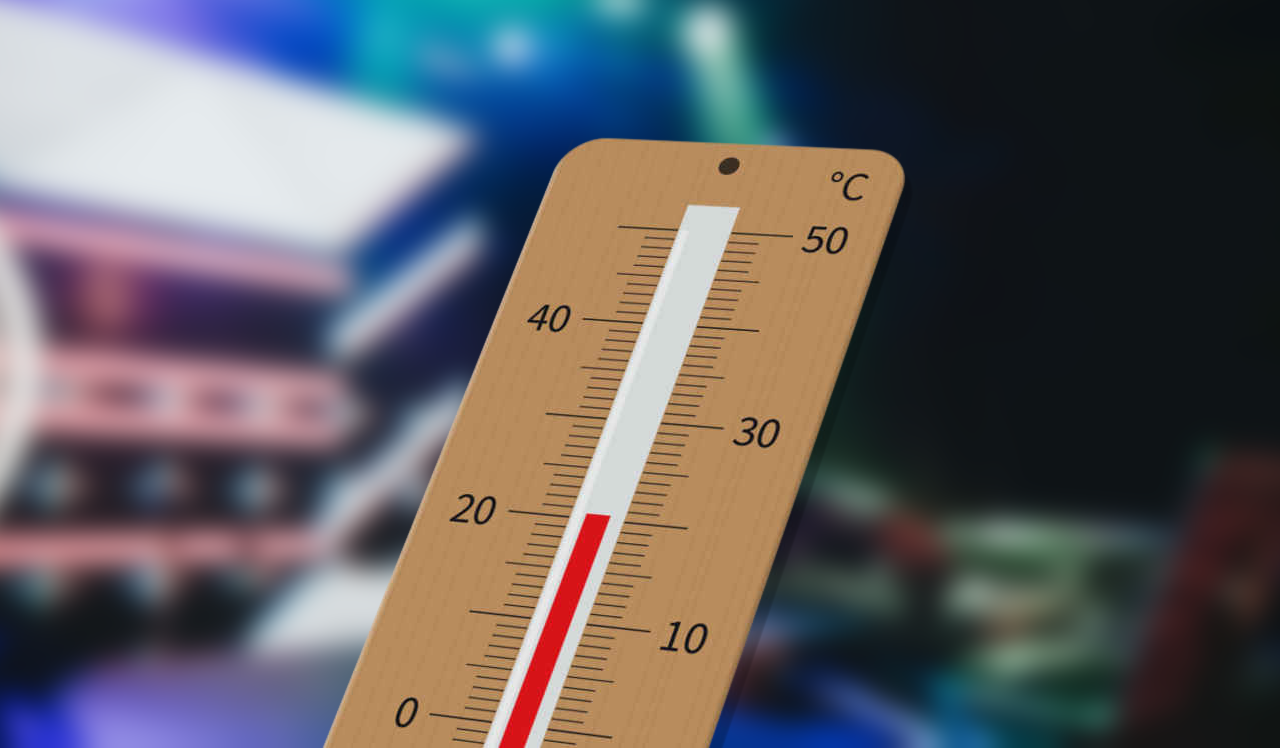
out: 20.5 °C
